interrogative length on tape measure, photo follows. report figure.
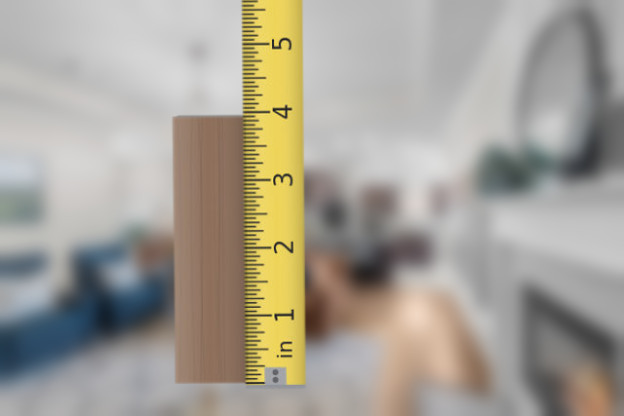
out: 3.9375 in
